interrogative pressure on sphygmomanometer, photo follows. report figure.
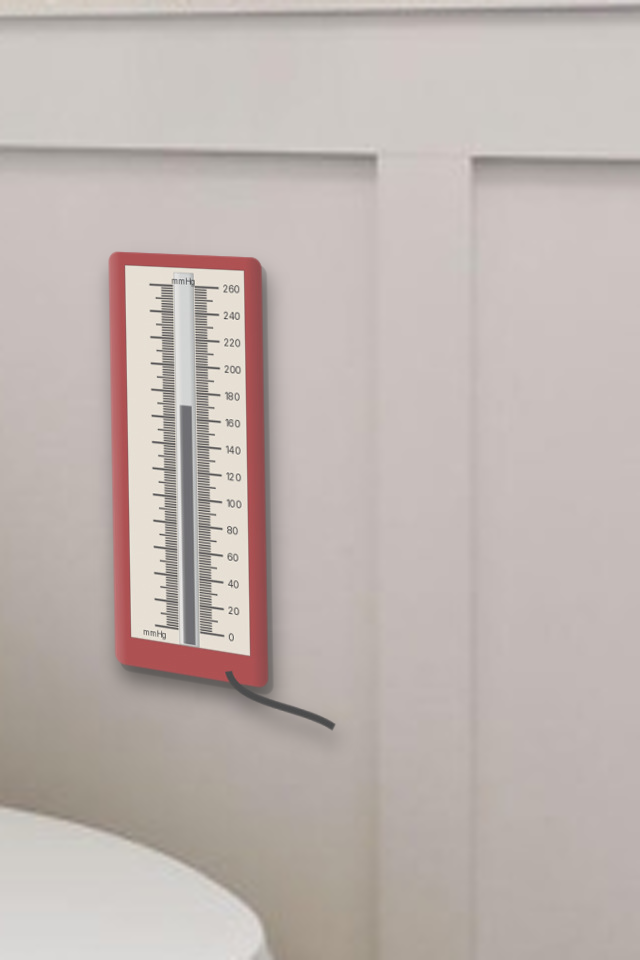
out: 170 mmHg
